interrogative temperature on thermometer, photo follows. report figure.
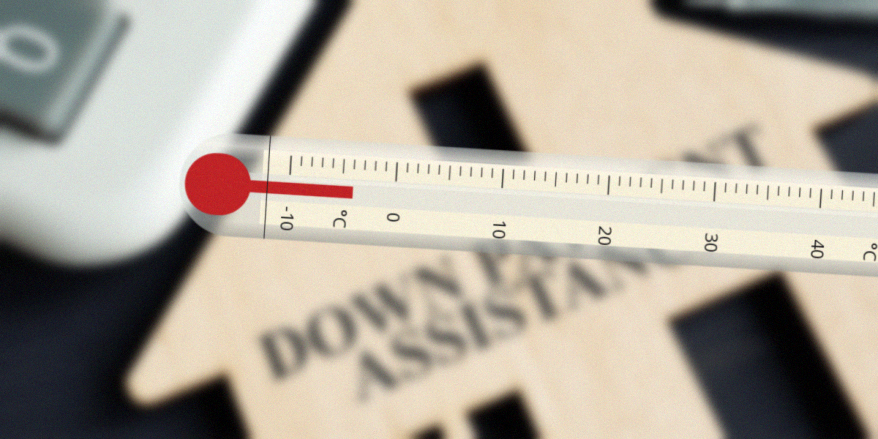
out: -4 °C
